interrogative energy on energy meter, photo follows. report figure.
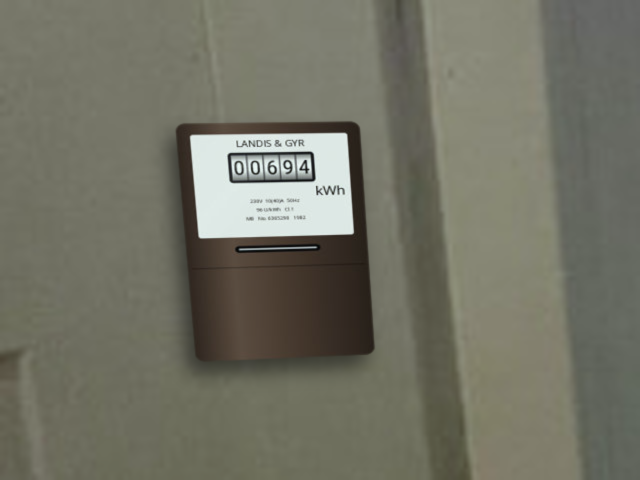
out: 694 kWh
